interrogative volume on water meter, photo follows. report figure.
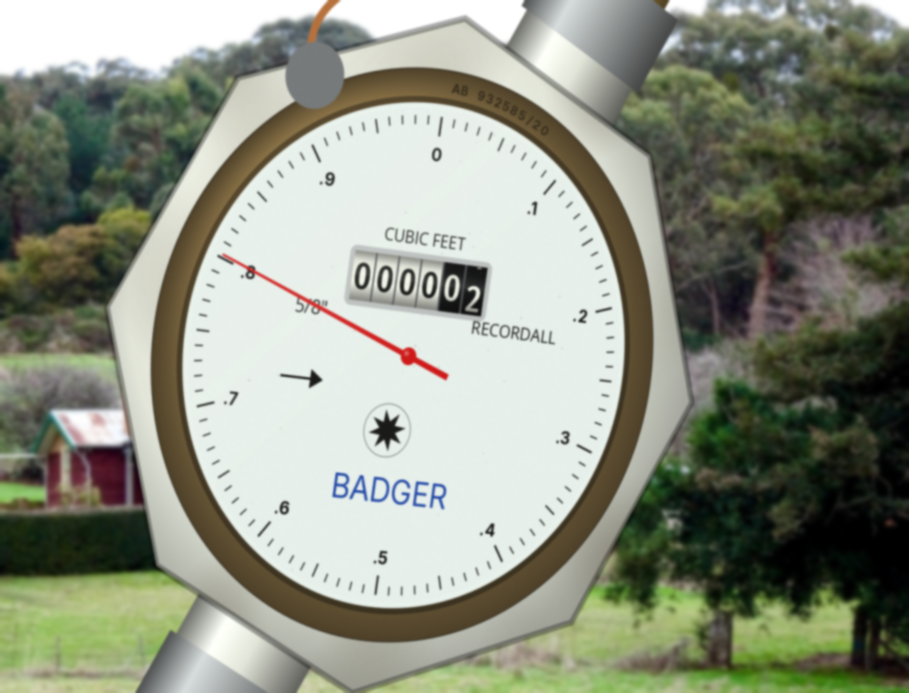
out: 1.80 ft³
